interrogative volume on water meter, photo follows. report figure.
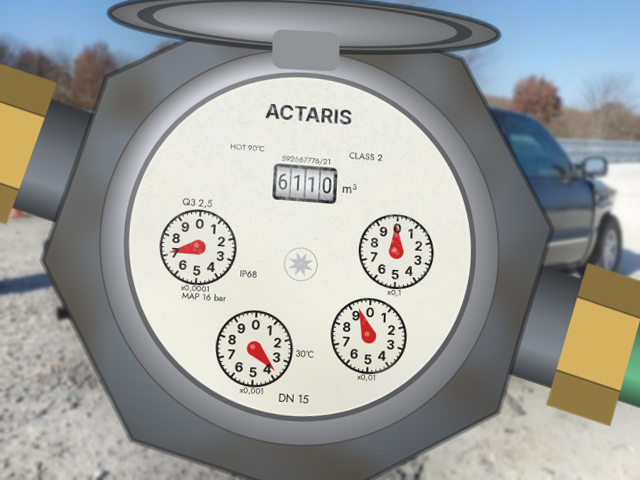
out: 6109.9937 m³
